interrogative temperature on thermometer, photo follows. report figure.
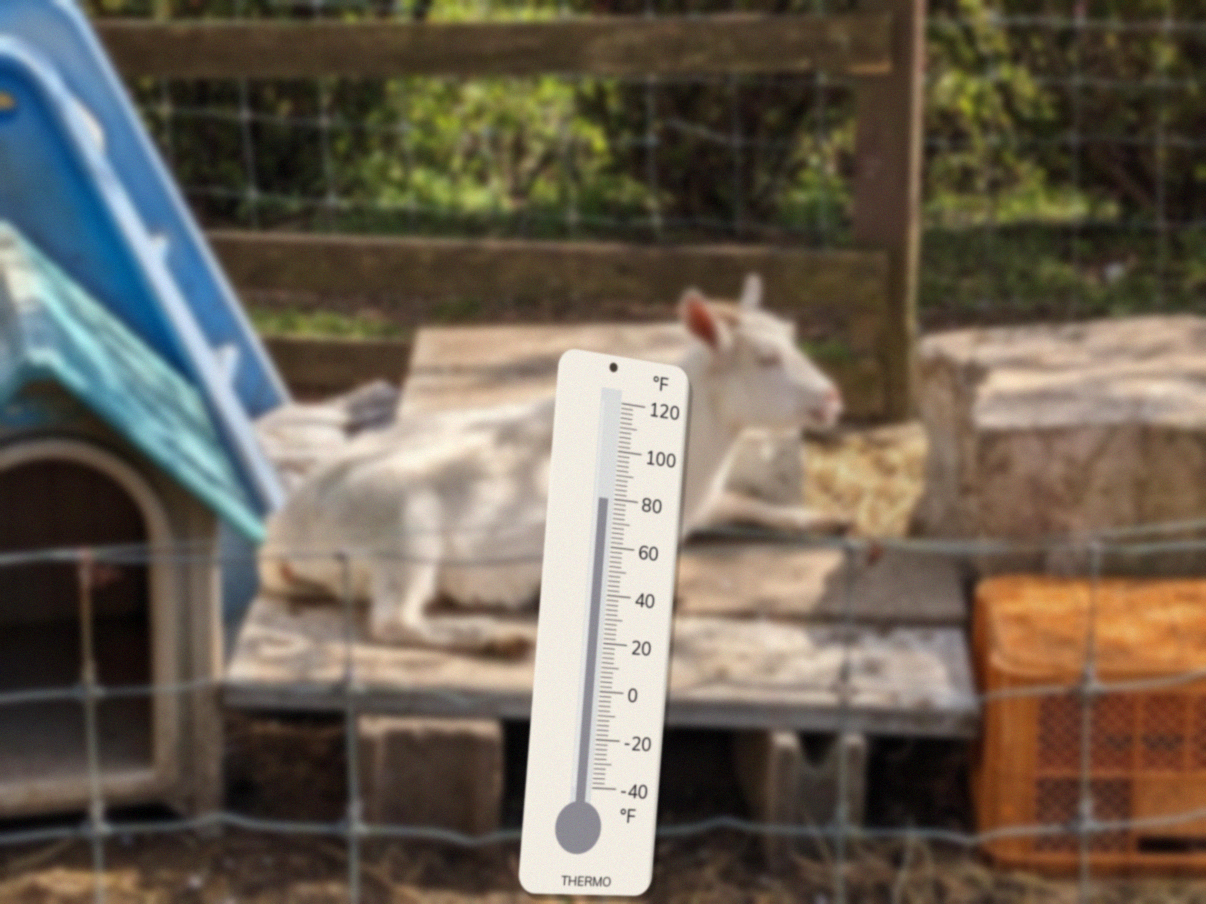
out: 80 °F
